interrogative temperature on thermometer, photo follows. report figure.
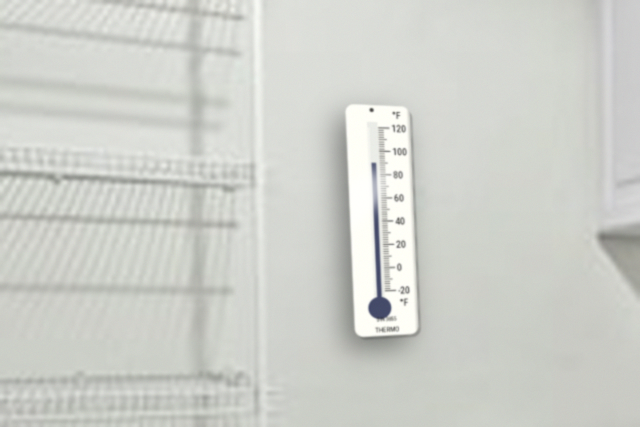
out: 90 °F
